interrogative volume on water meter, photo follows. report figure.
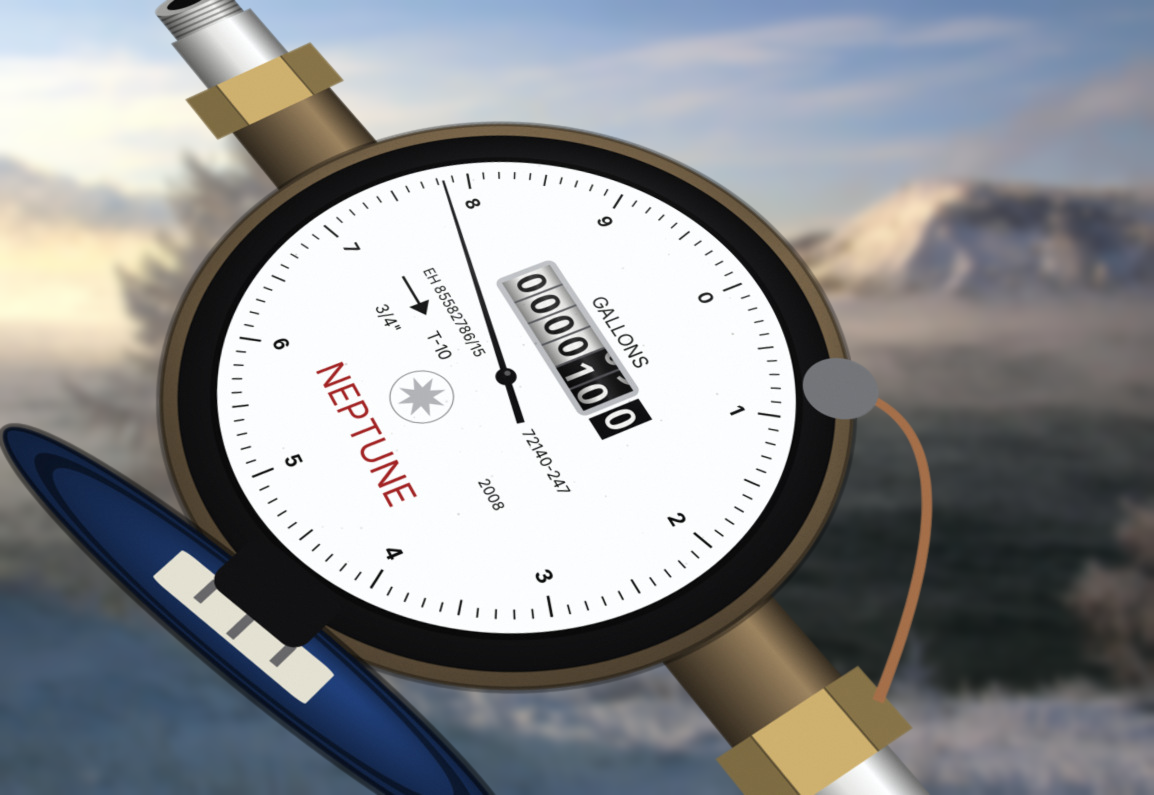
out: 97.8 gal
